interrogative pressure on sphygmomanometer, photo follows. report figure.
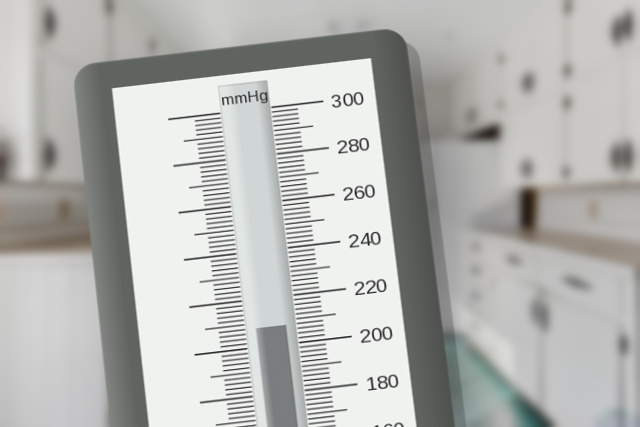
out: 208 mmHg
